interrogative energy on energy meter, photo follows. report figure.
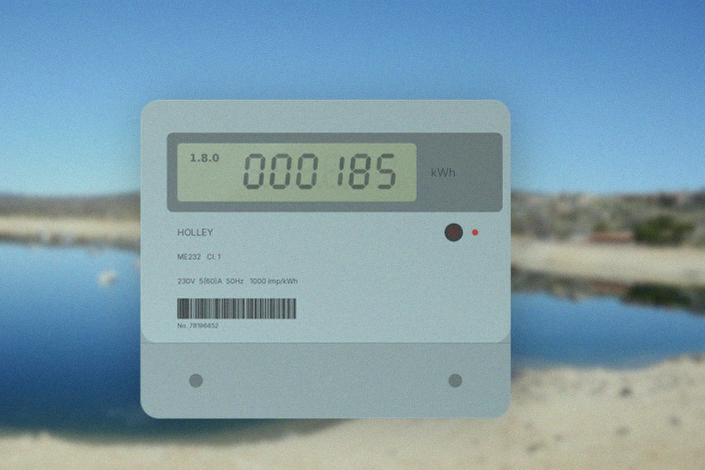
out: 185 kWh
